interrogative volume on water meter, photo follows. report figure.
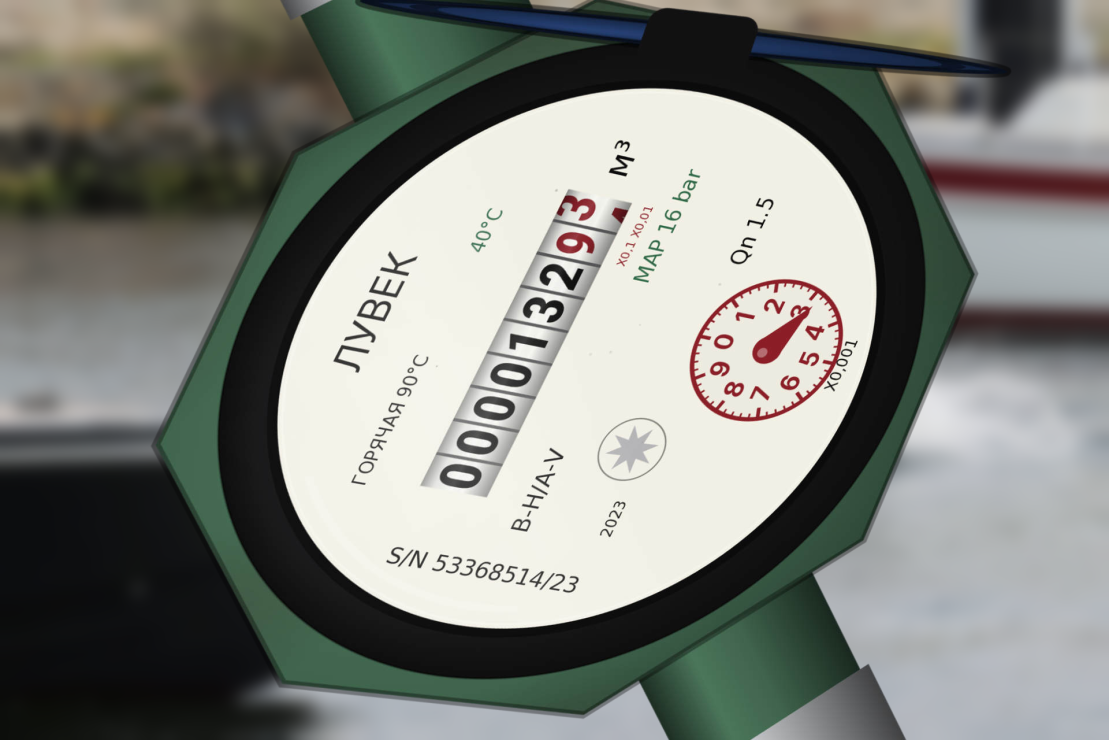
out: 132.933 m³
